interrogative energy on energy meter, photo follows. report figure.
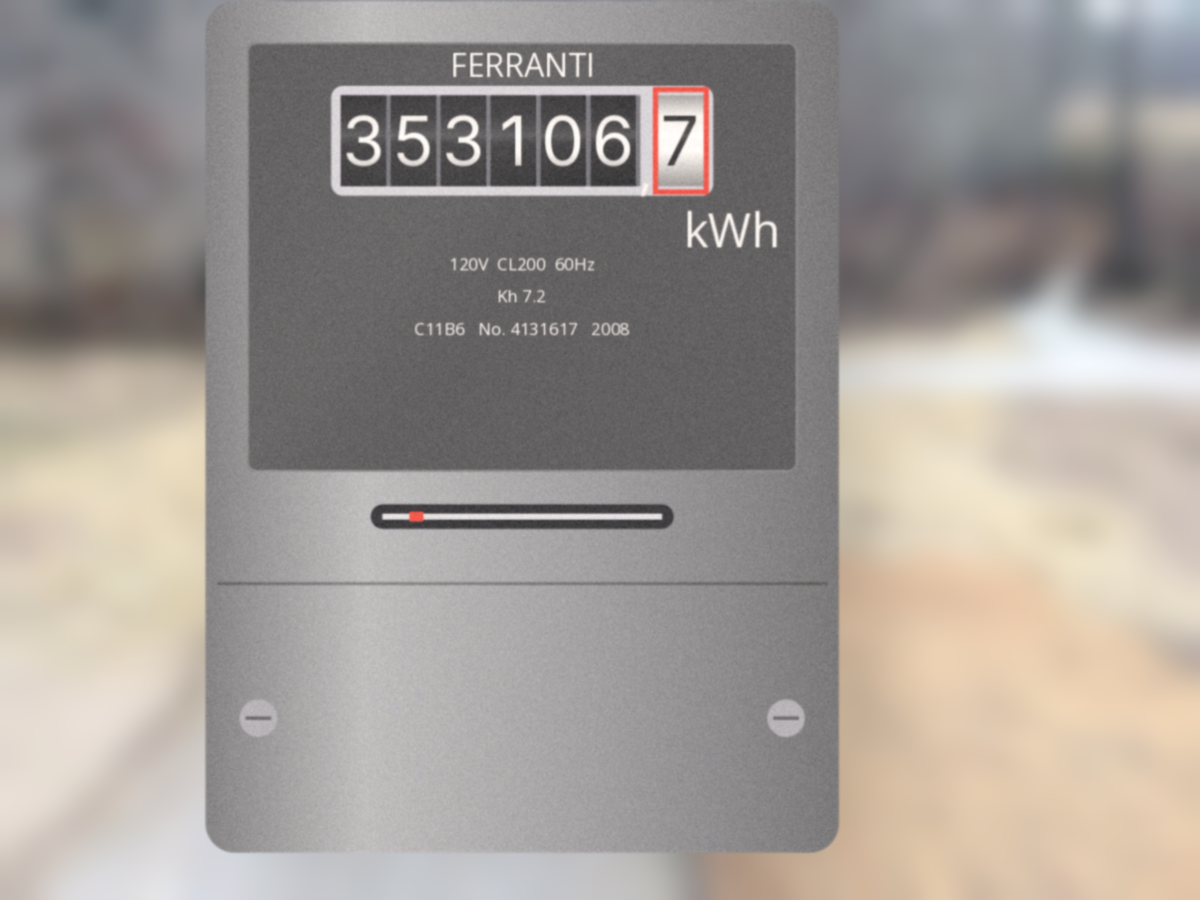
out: 353106.7 kWh
